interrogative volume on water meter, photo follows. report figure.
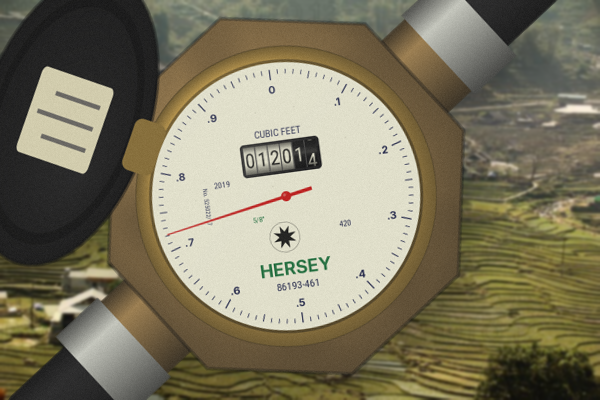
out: 12013.72 ft³
